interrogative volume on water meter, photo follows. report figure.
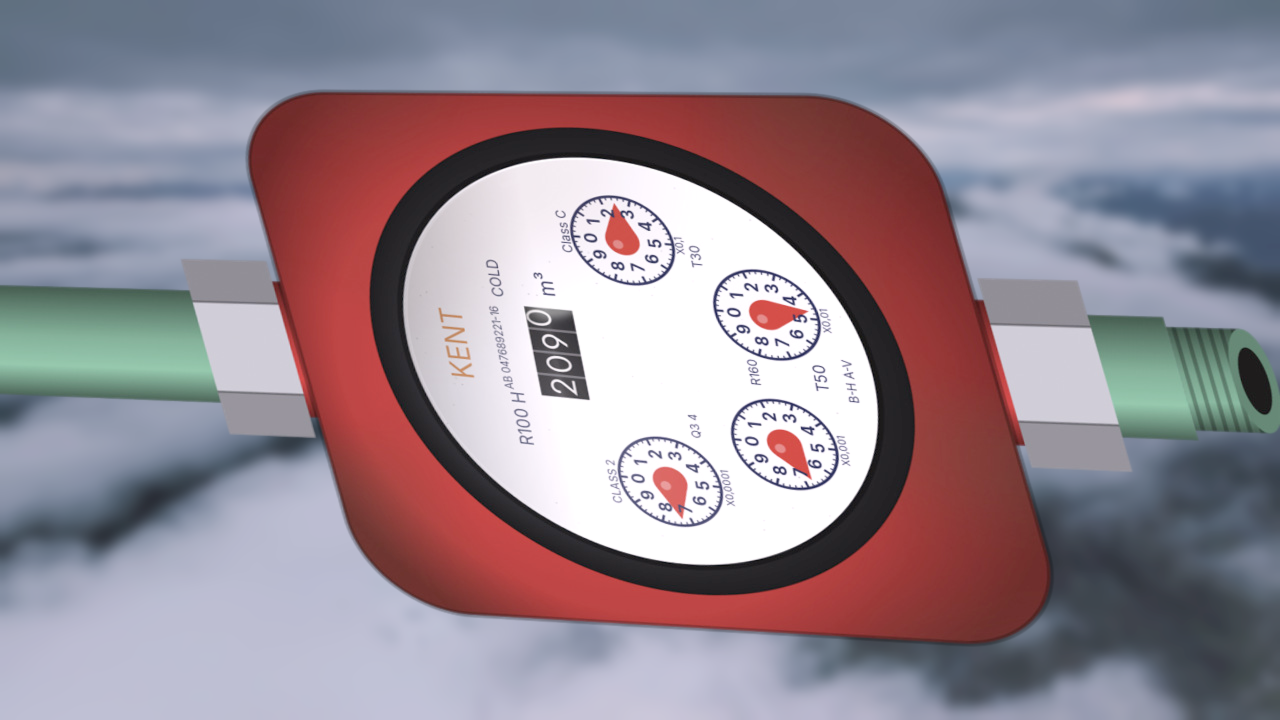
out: 2090.2467 m³
